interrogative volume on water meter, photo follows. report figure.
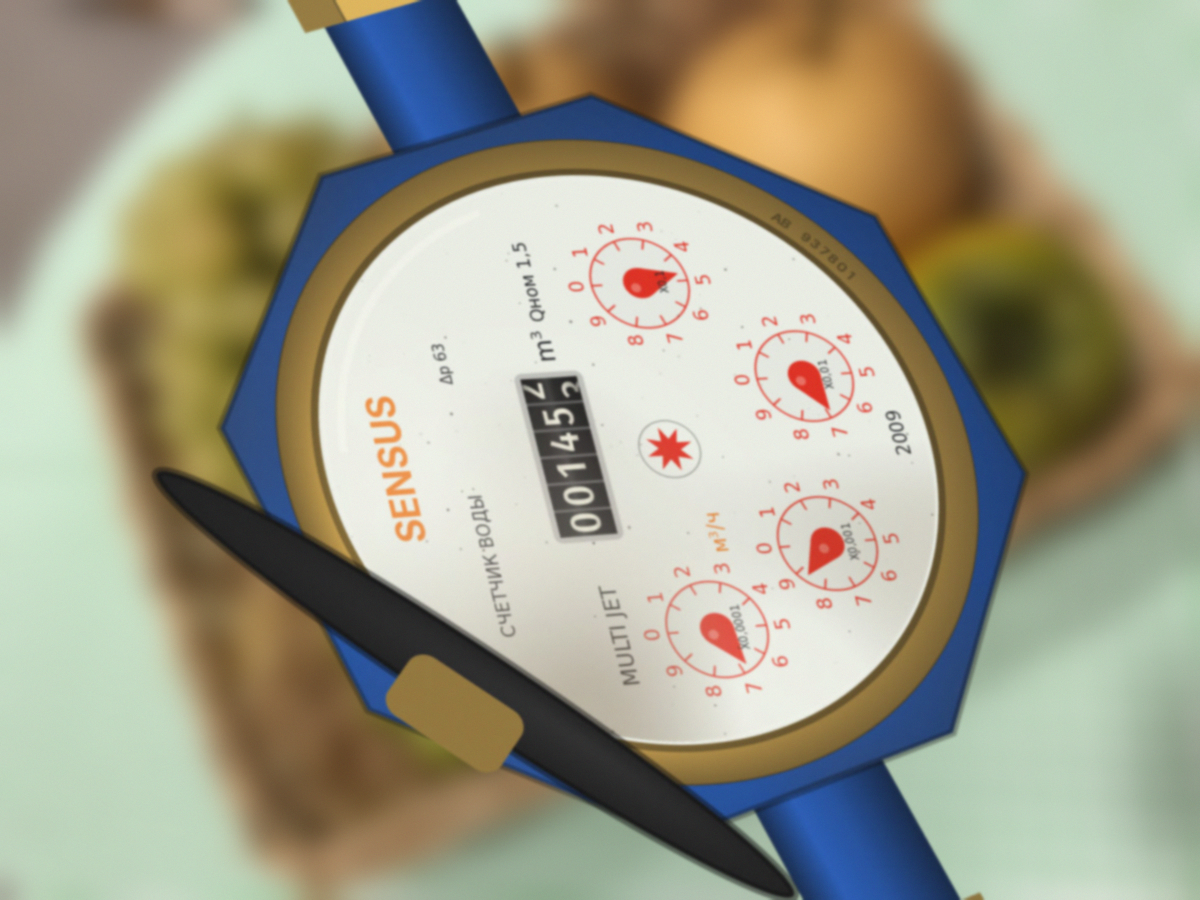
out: 1452.4686 m³
